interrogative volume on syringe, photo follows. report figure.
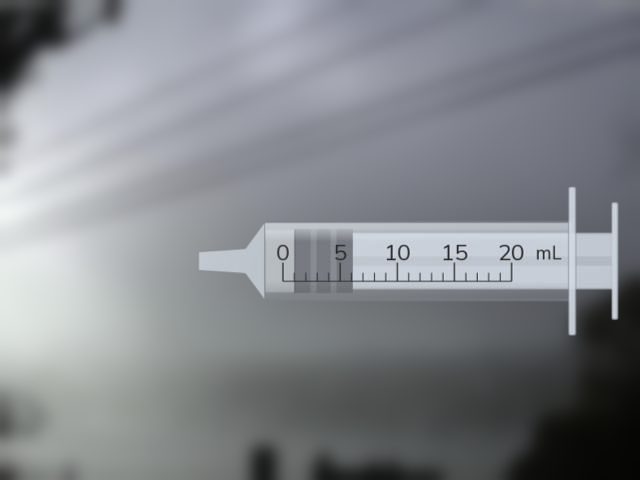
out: 1 mL
